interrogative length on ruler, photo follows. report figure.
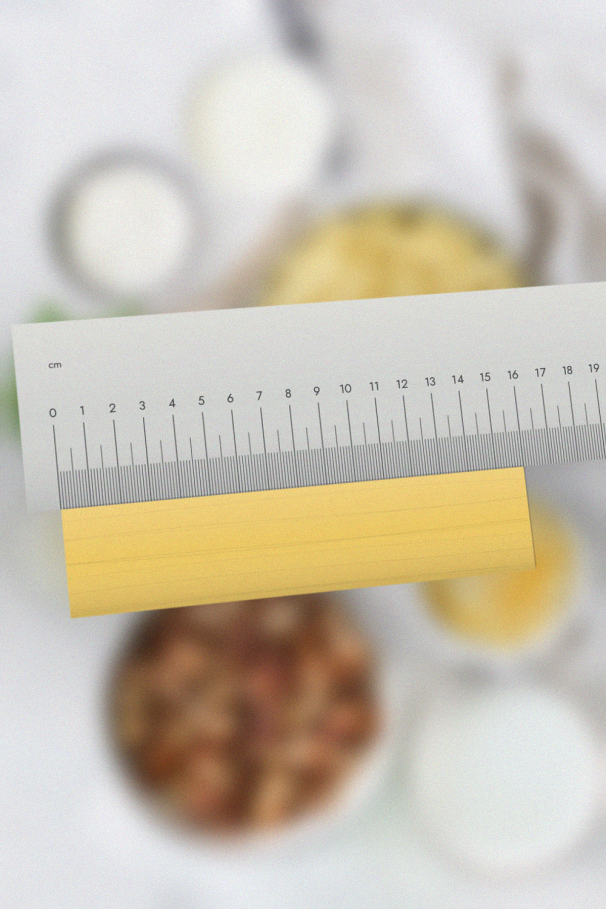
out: 16 cm
